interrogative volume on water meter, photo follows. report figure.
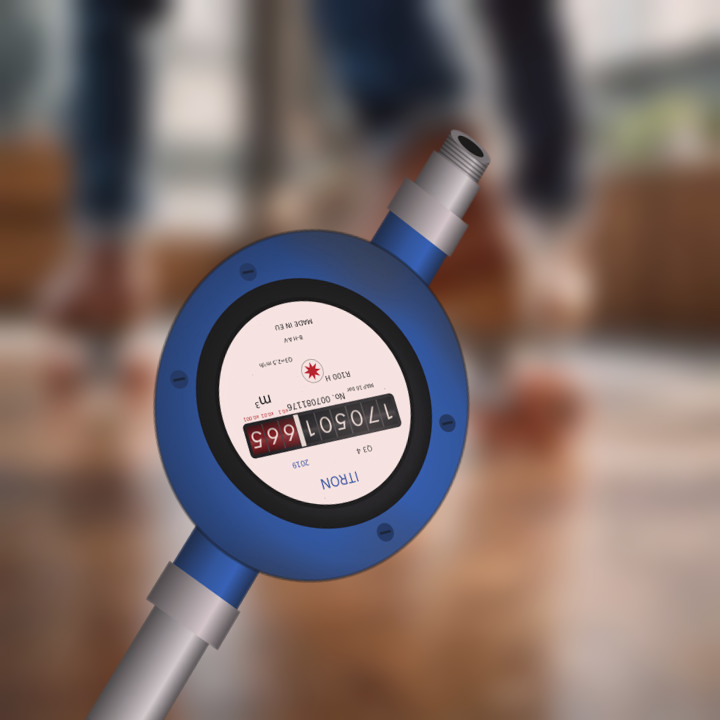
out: 170501.665 m³
